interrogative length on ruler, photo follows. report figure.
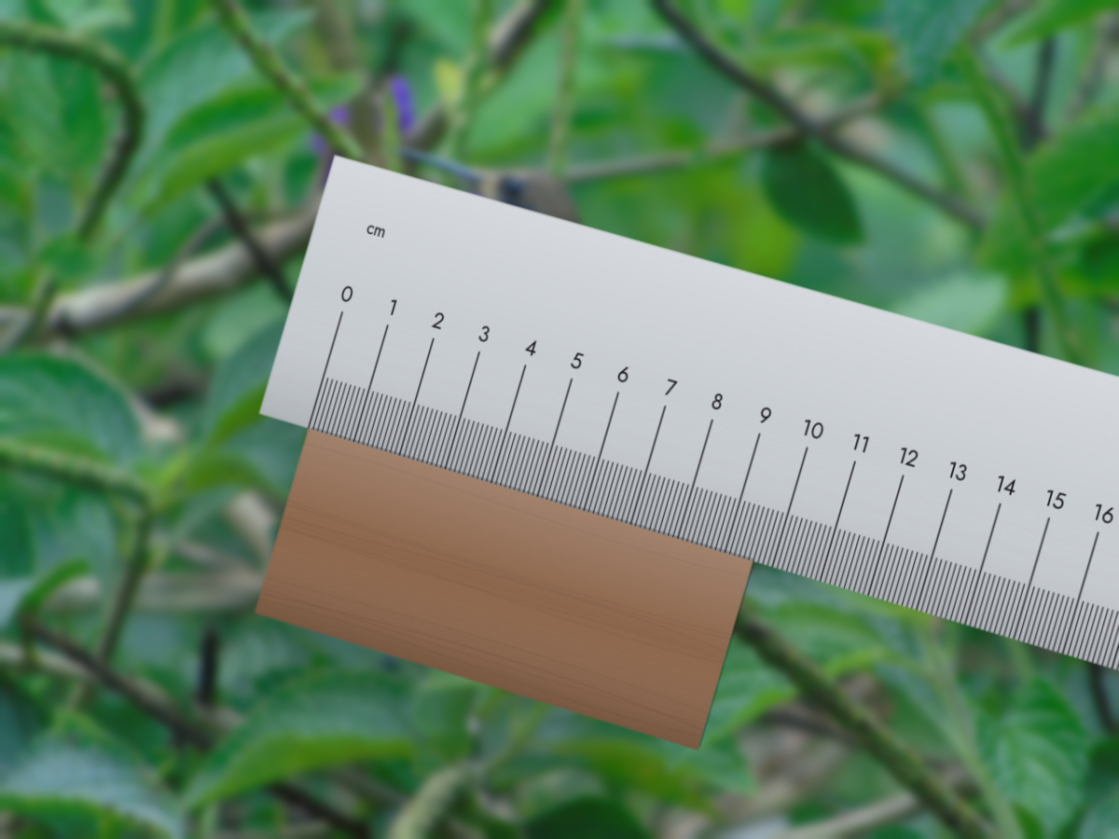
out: 9.6 cm
